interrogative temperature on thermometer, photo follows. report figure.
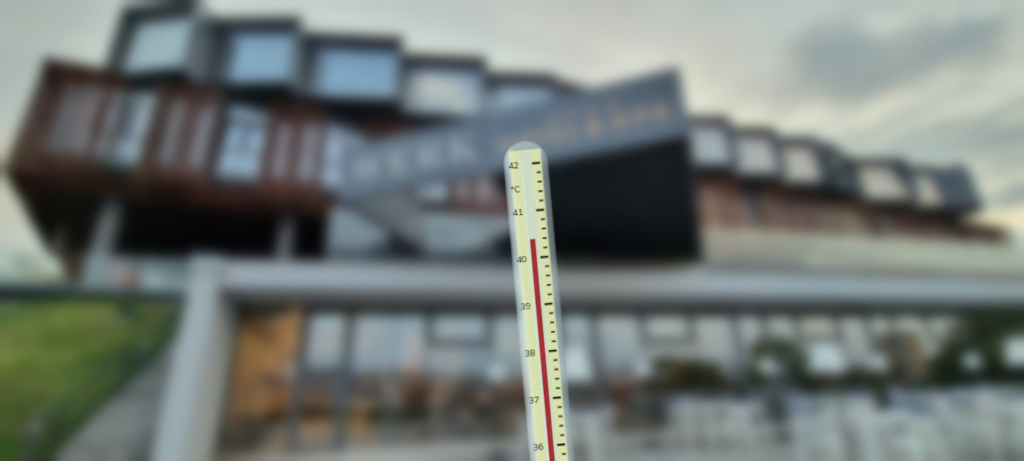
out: 40.4 °C
